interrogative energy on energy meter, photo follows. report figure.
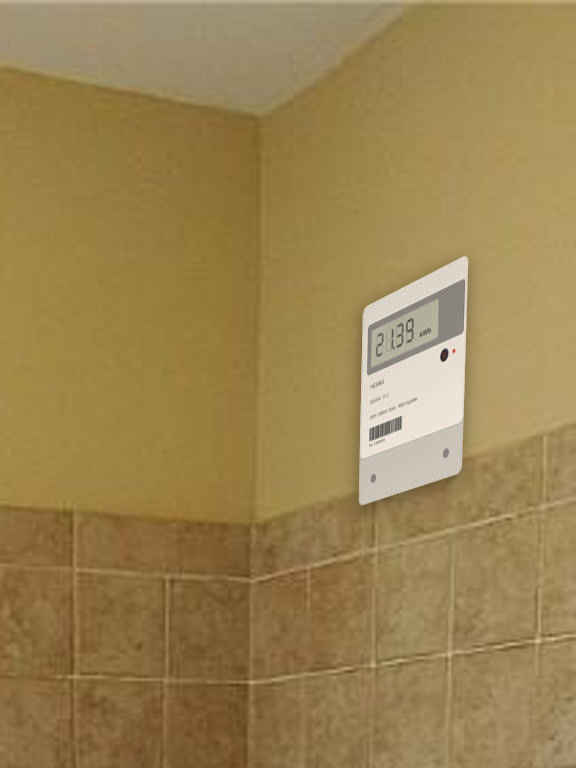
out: 21.39 kWh
